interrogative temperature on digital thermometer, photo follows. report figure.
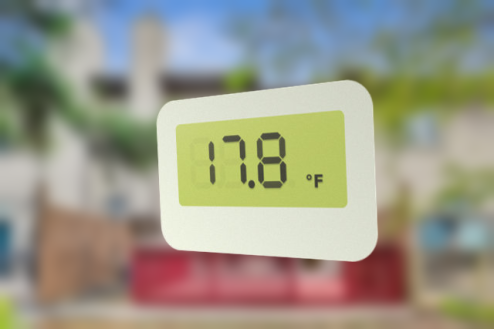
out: 17.8 °F
